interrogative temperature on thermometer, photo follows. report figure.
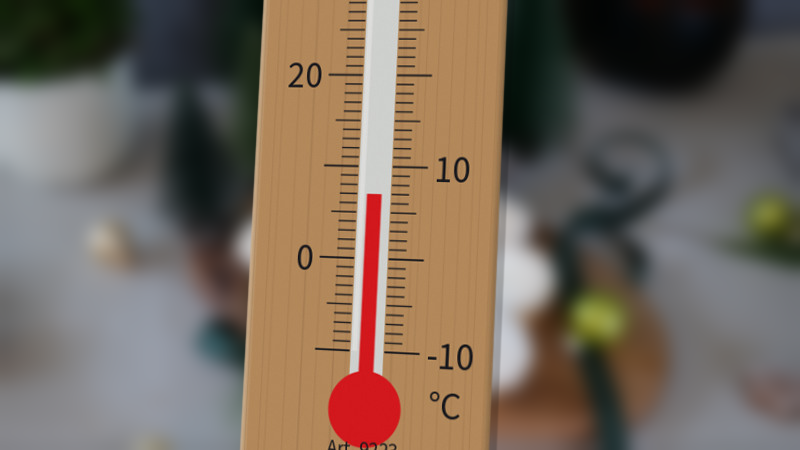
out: 7 °C
